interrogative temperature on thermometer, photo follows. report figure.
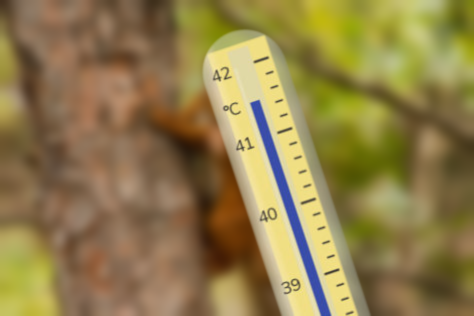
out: 41.5 °C
